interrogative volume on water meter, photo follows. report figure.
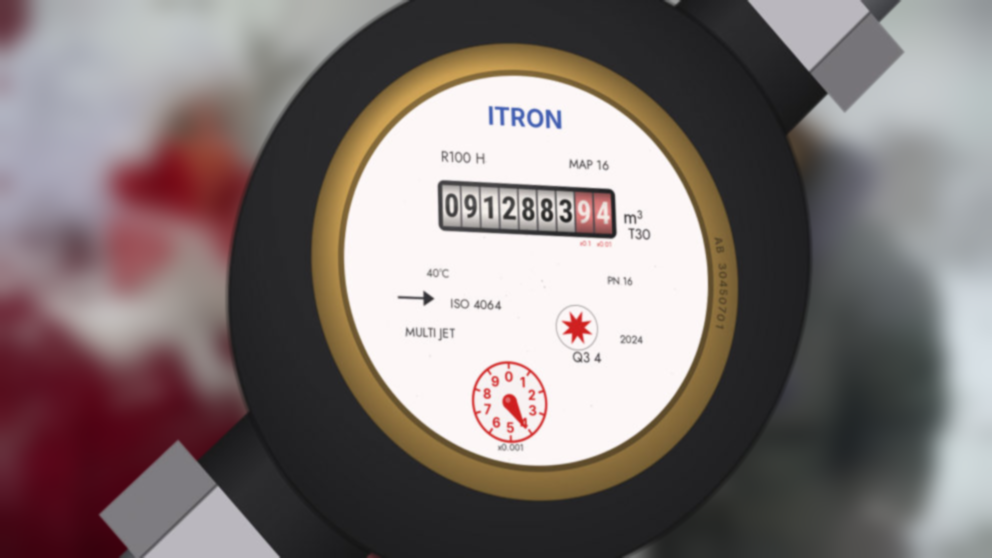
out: 912883.944 m³
